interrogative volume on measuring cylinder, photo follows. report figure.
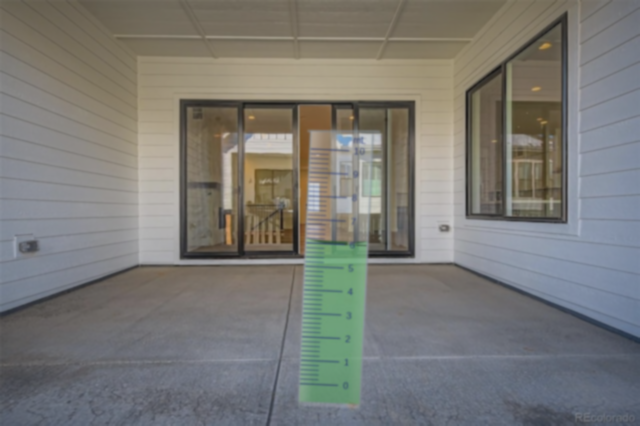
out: 6 mL
